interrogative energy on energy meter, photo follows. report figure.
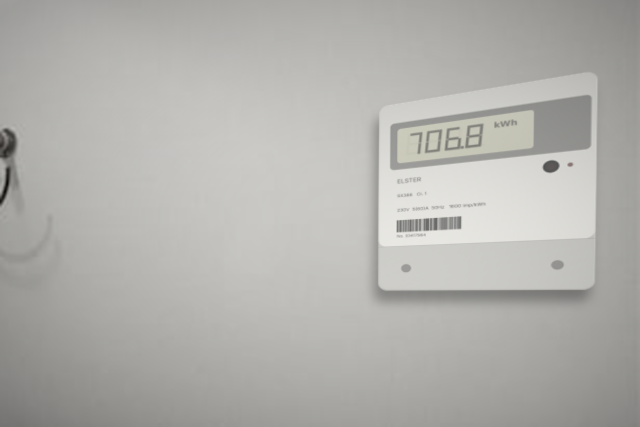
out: 706.8 kWh
